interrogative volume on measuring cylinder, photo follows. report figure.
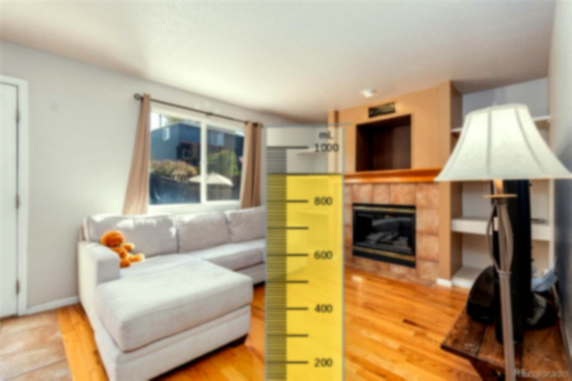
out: 900 mL
